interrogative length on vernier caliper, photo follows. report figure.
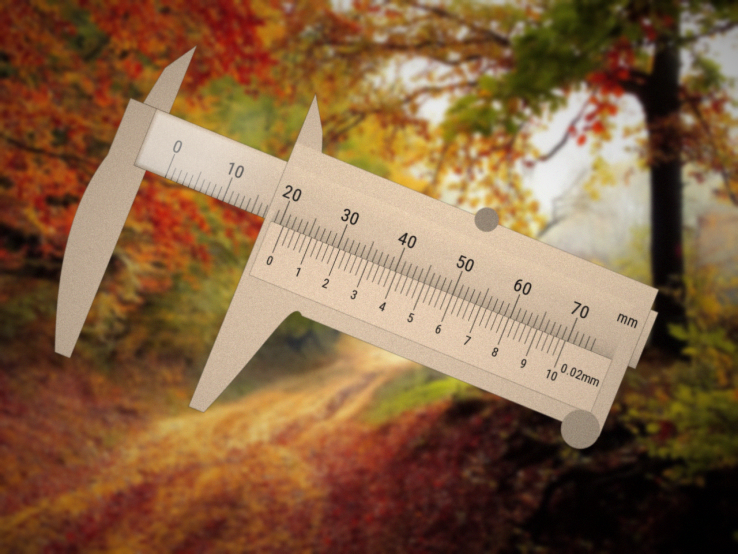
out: 20.6 mm
